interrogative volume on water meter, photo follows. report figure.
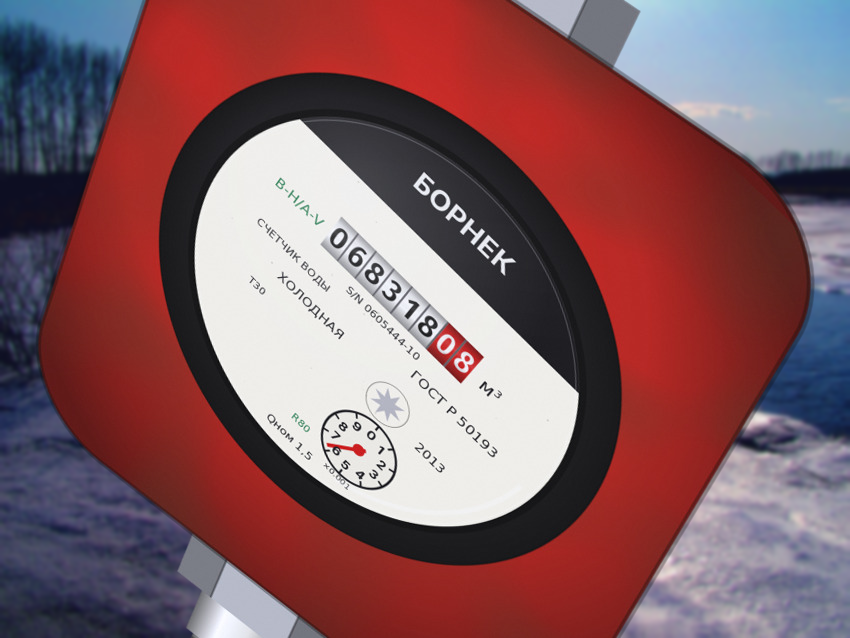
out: 68318.086 m³
